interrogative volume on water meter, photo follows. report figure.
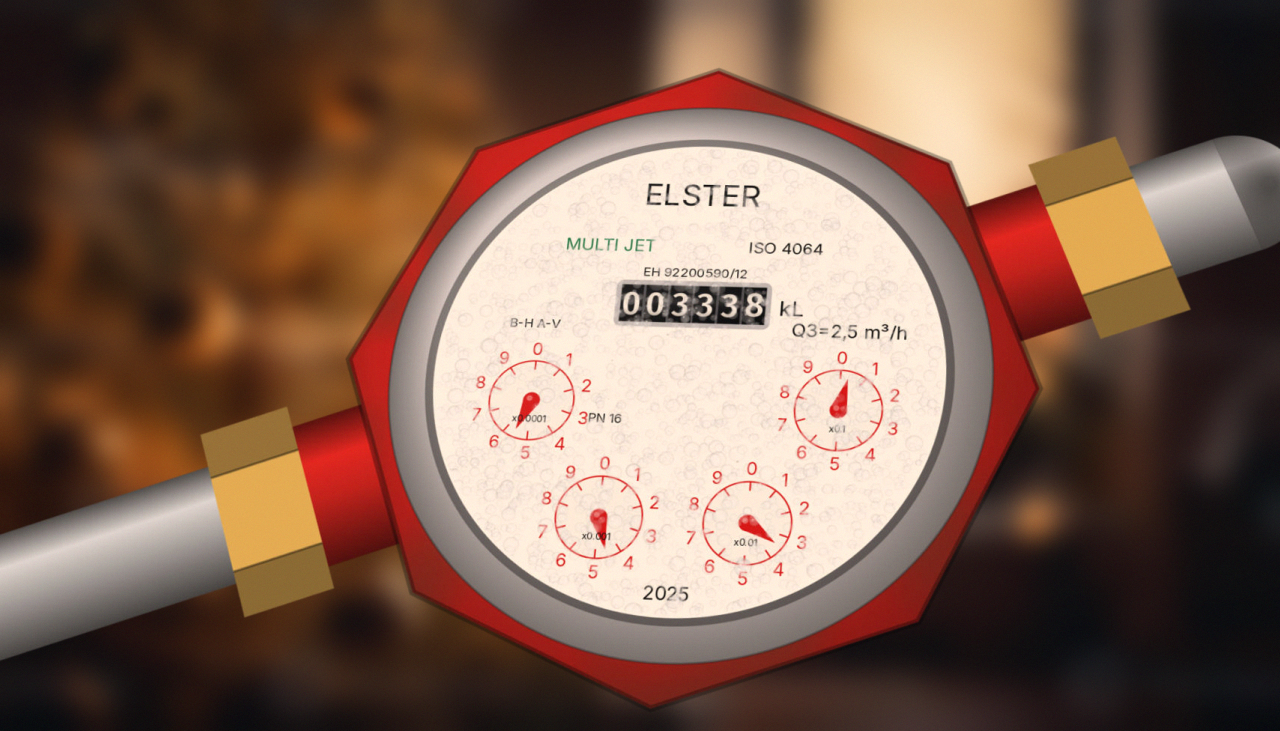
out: 3338.0345 kL
